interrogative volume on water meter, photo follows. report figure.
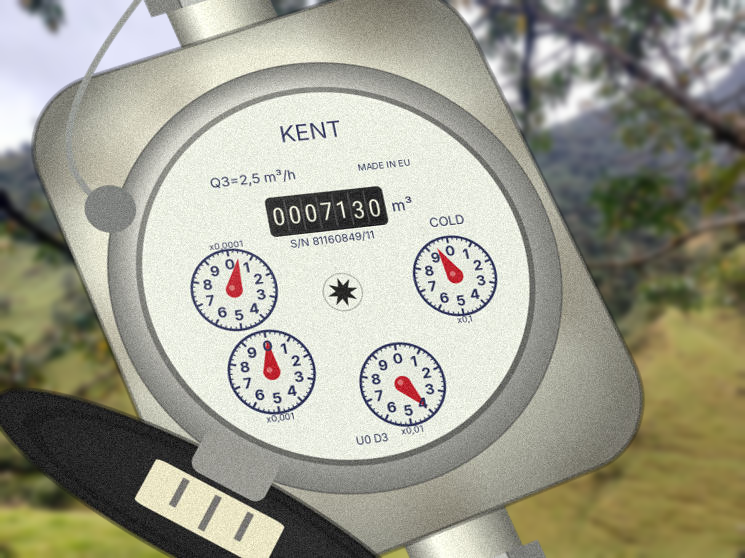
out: 7129.9400 m³
